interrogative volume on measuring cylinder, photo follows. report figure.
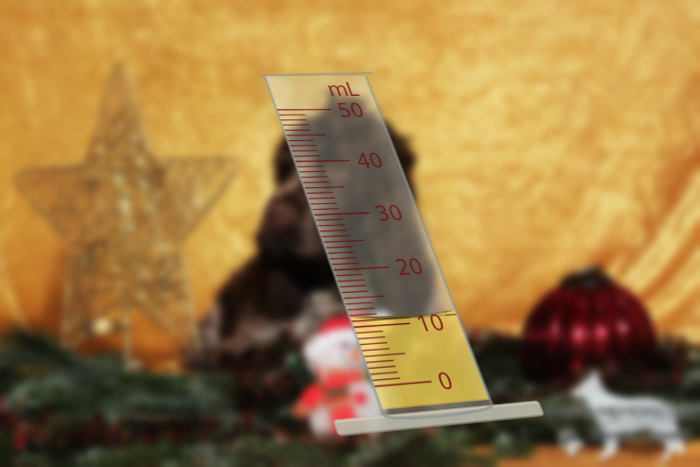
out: 11 mL
